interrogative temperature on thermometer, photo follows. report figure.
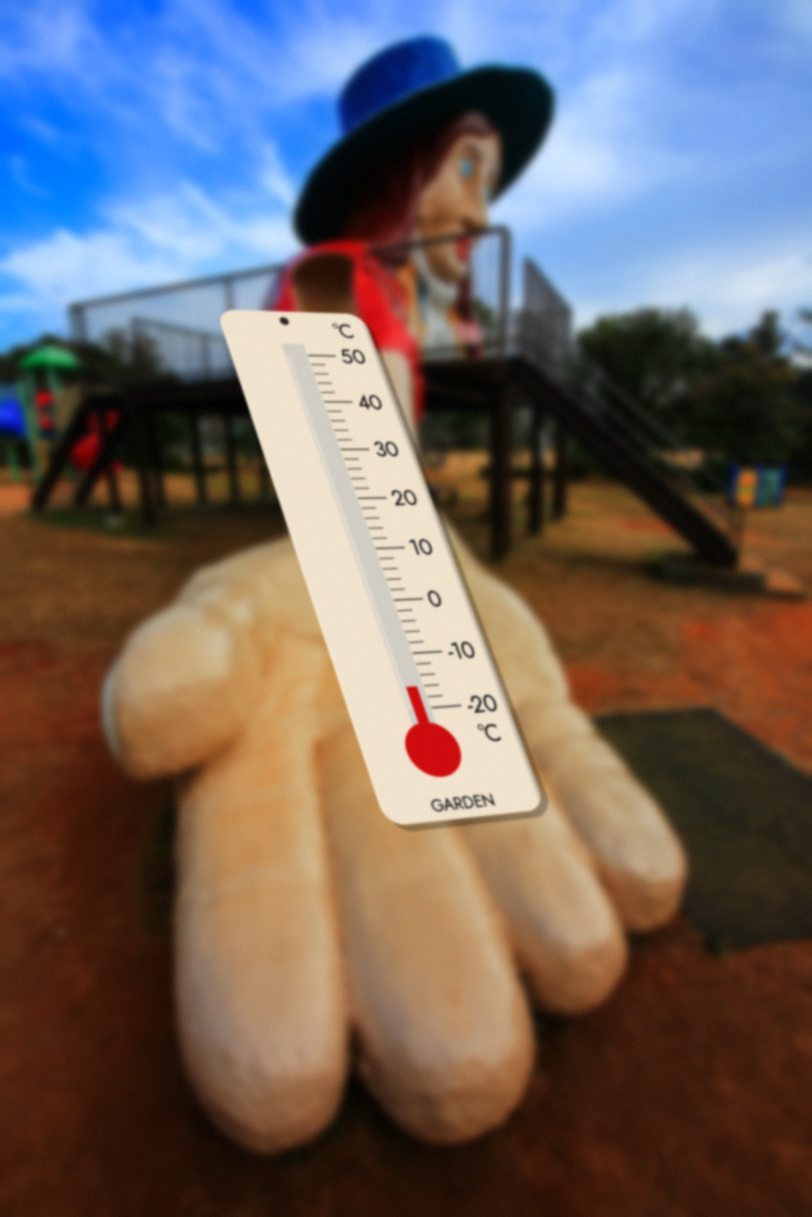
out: -16 °C
